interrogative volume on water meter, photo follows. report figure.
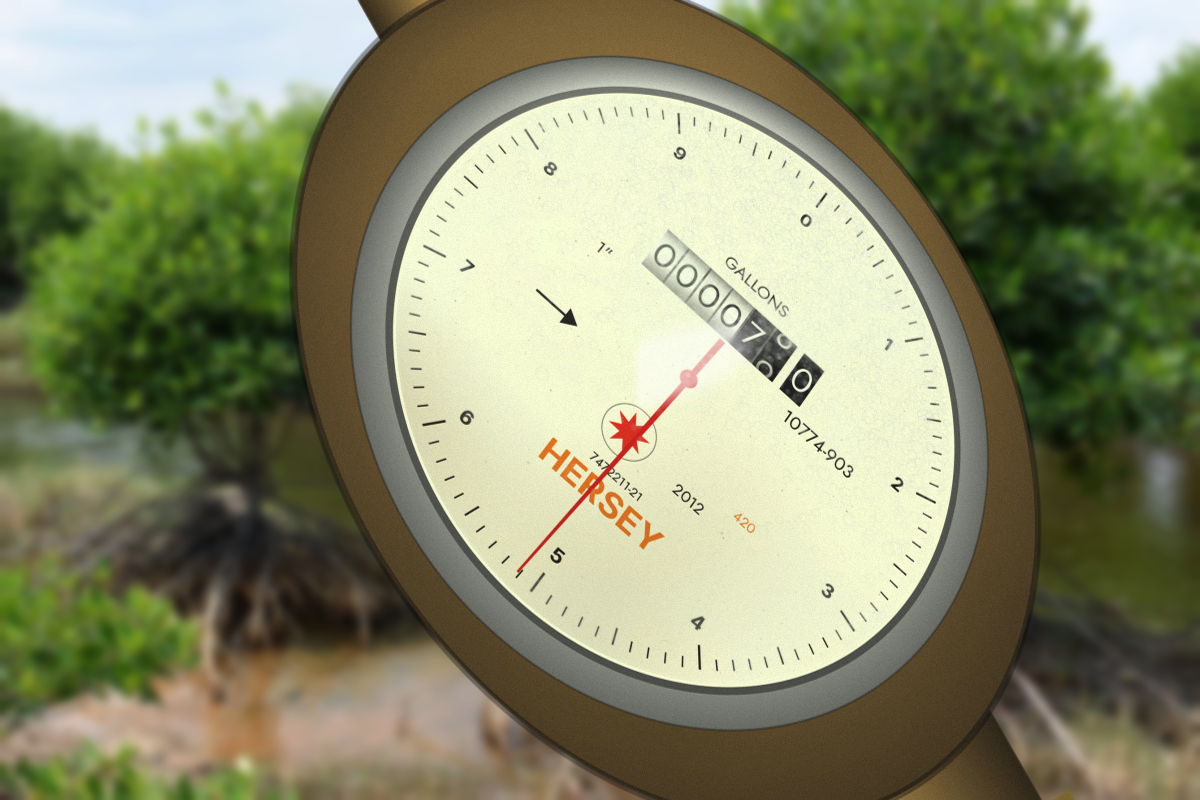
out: 785.1 gal
